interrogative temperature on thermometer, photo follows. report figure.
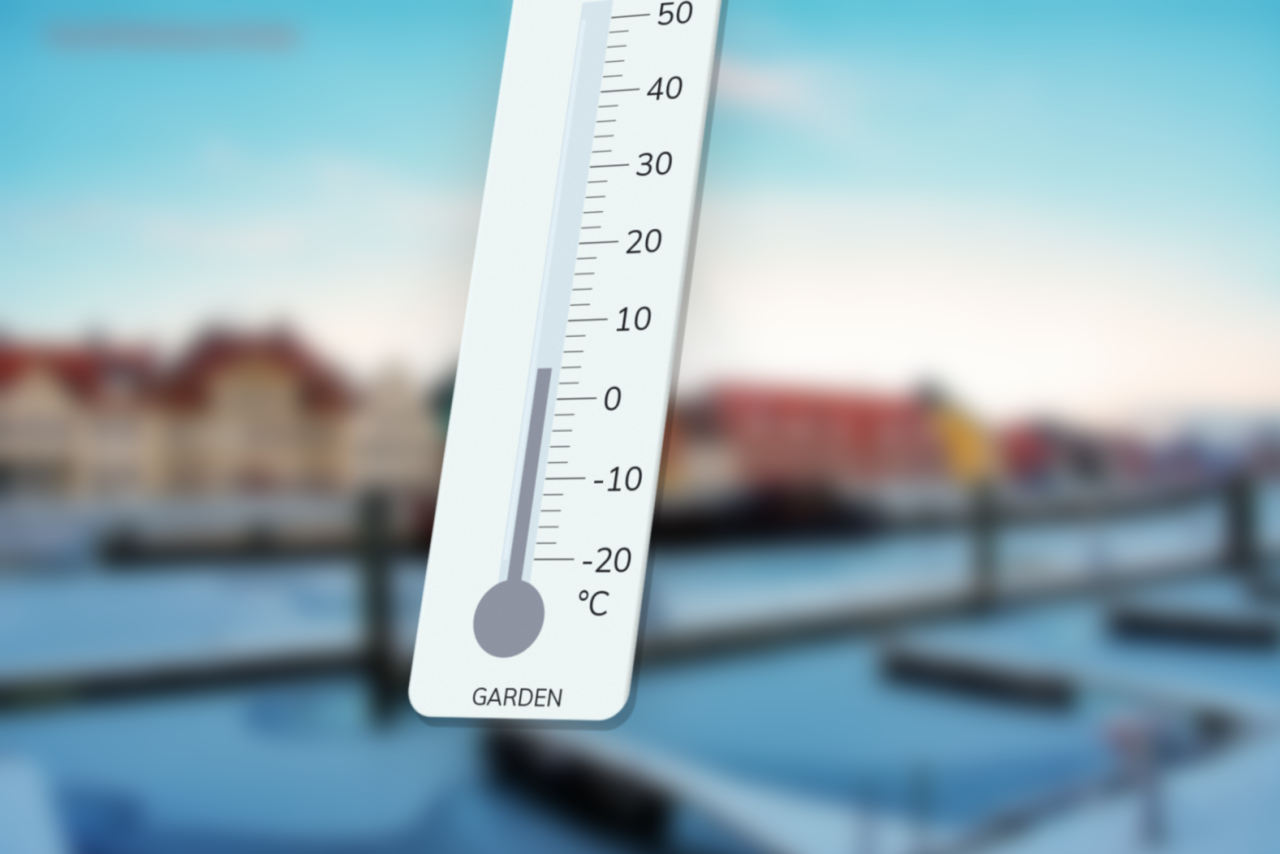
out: 4 °C
